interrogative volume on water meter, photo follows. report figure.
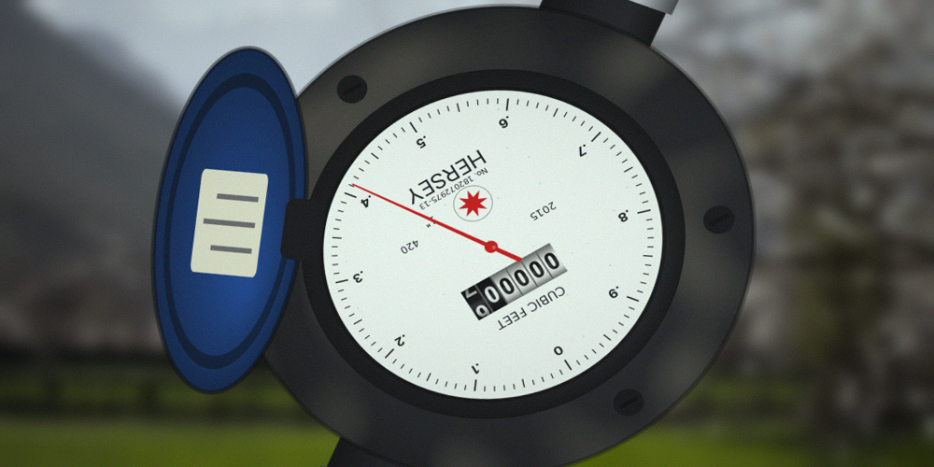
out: 6.41 ft³
